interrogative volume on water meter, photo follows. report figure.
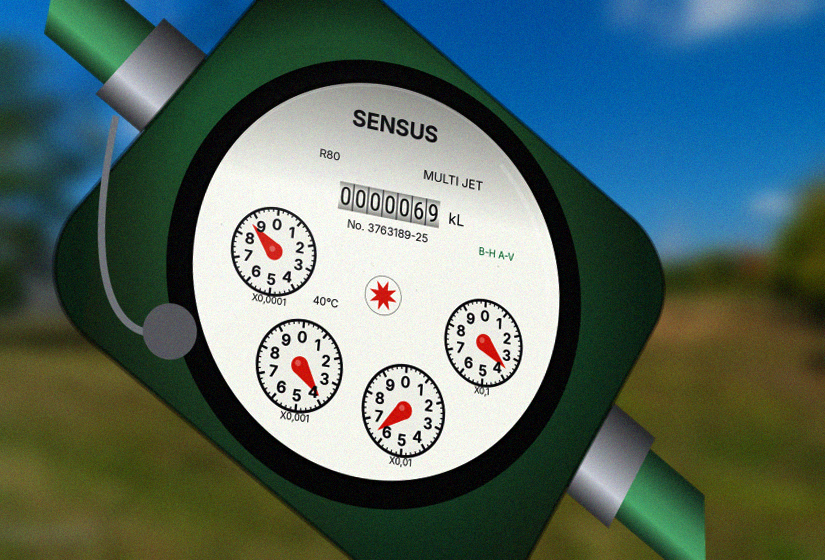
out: 69.3638 kL
